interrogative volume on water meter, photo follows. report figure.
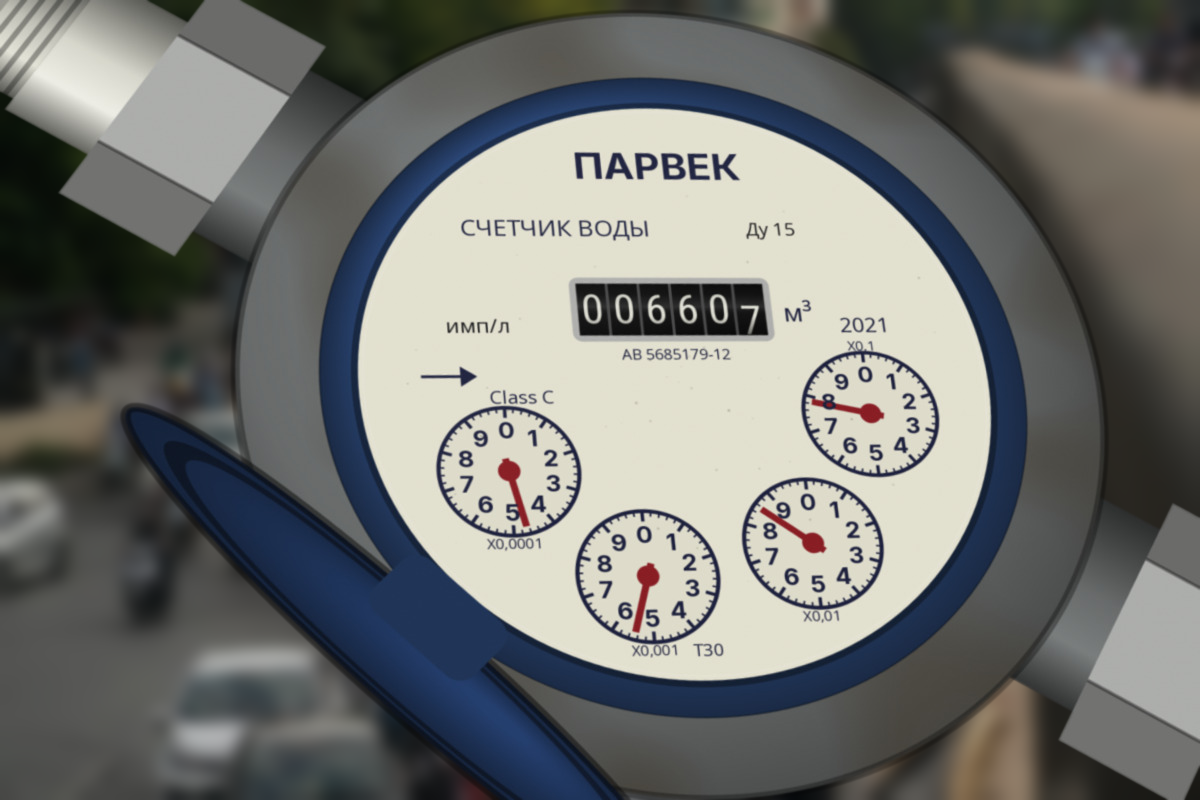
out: 6606.7854 m³
